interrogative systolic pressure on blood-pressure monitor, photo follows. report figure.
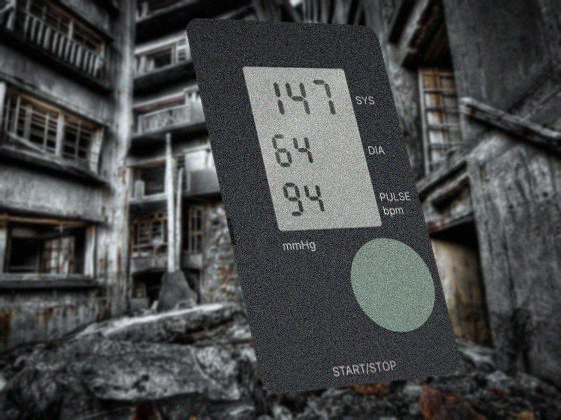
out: 147 mmHg
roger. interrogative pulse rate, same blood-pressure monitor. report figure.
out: 94 bpm
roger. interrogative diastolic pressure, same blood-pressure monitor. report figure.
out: 64 mmHg
